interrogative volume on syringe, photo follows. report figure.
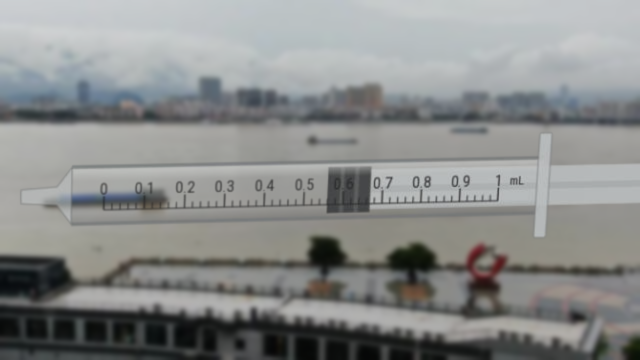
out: 0.56 mL
